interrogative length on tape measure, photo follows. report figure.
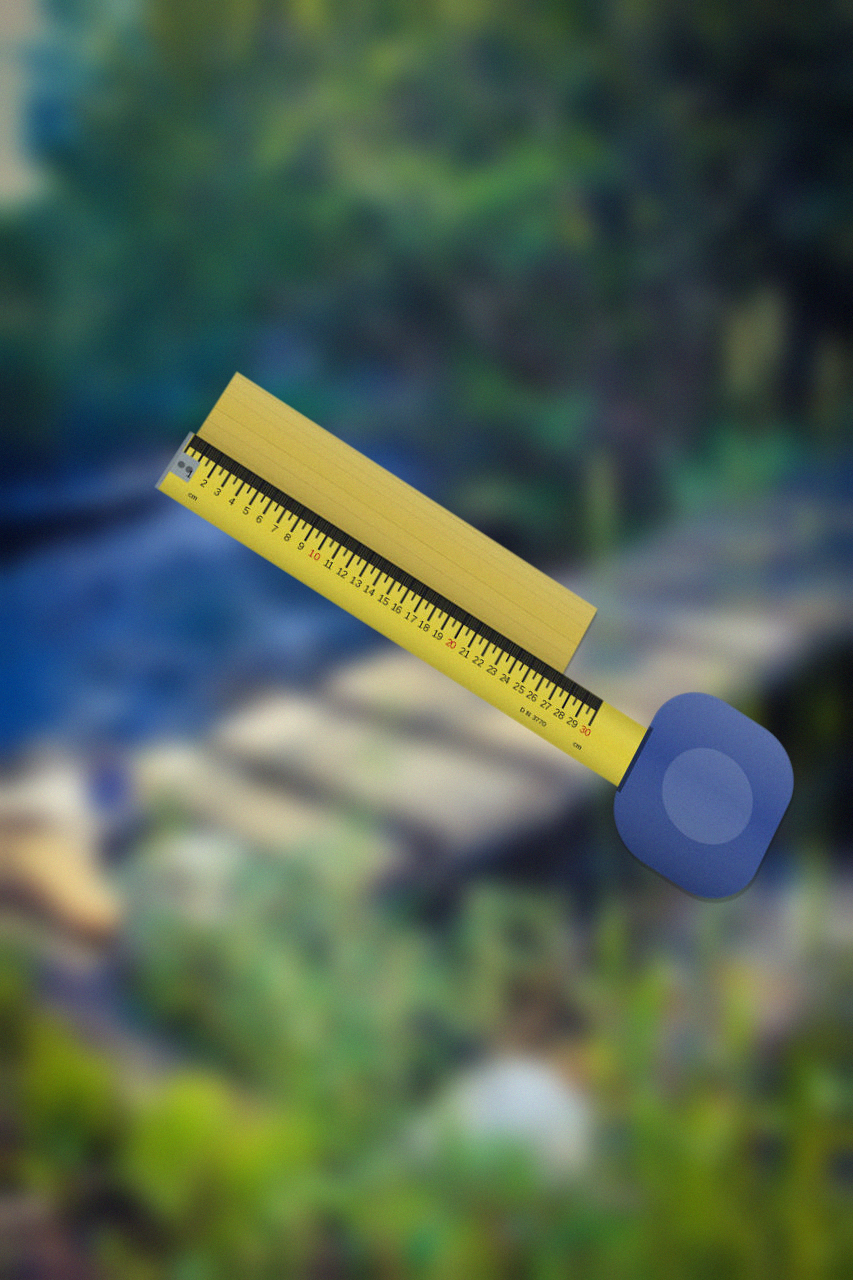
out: 27 cm
